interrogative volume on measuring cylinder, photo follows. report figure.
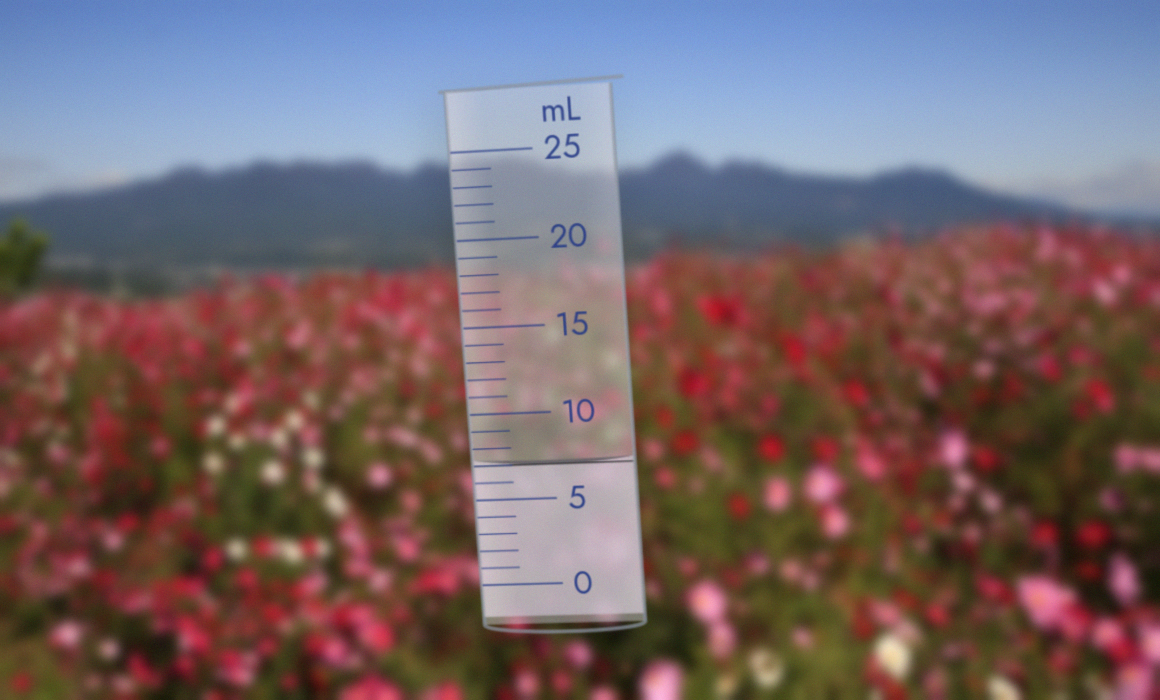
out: 7 mL
